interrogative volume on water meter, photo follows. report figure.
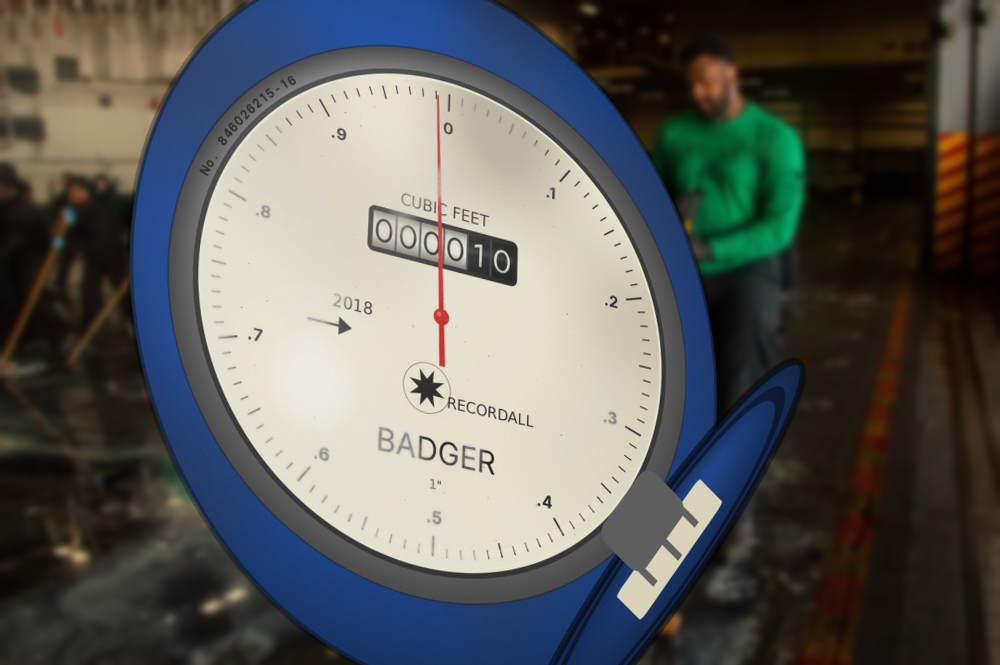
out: 9.99 ft³
